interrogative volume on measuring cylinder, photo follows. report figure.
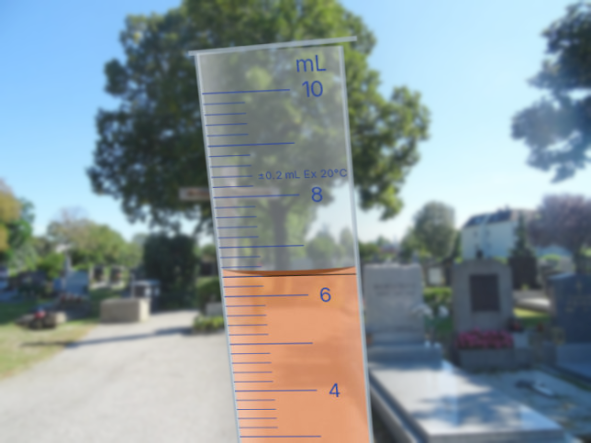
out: 6.4 mL
